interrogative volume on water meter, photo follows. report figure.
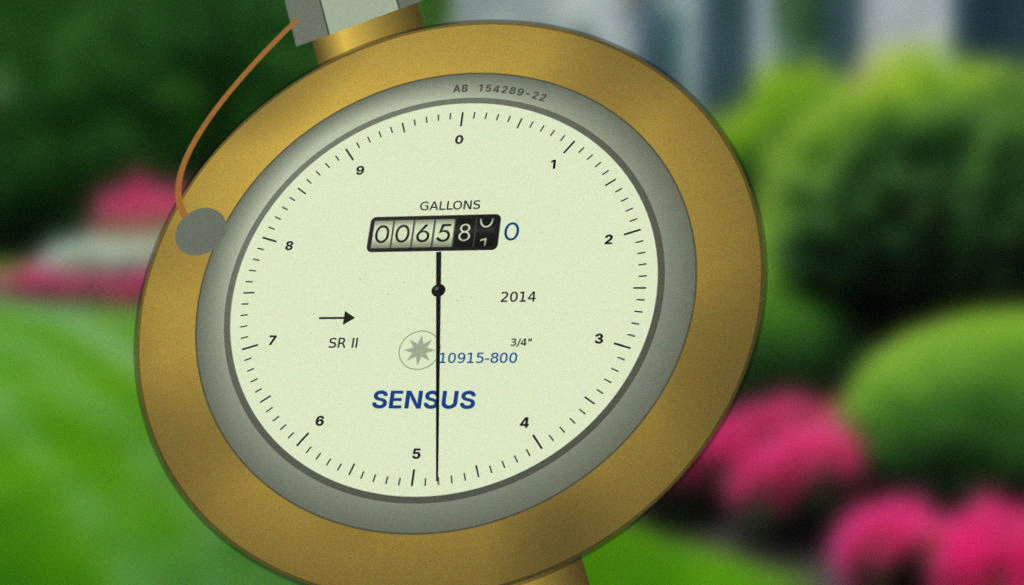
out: 65804.8 gal
